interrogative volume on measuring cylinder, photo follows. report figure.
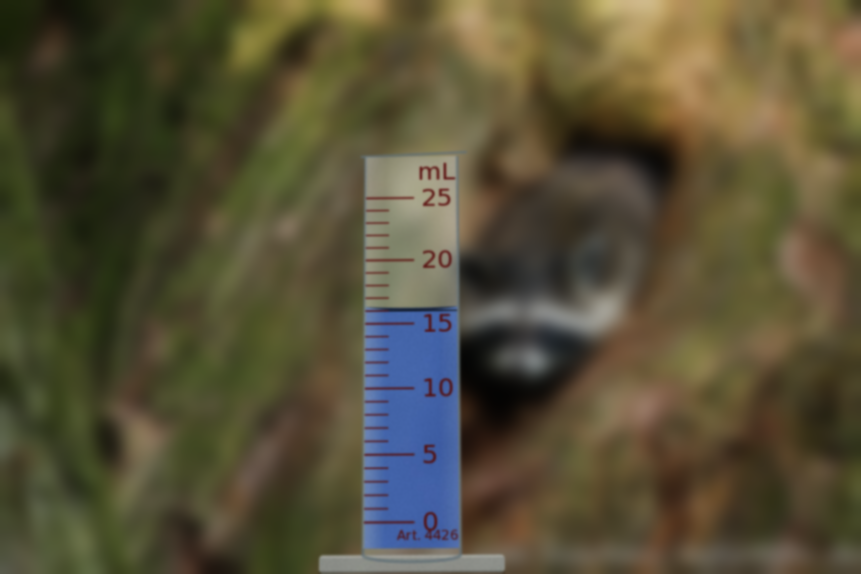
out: 16 mL
